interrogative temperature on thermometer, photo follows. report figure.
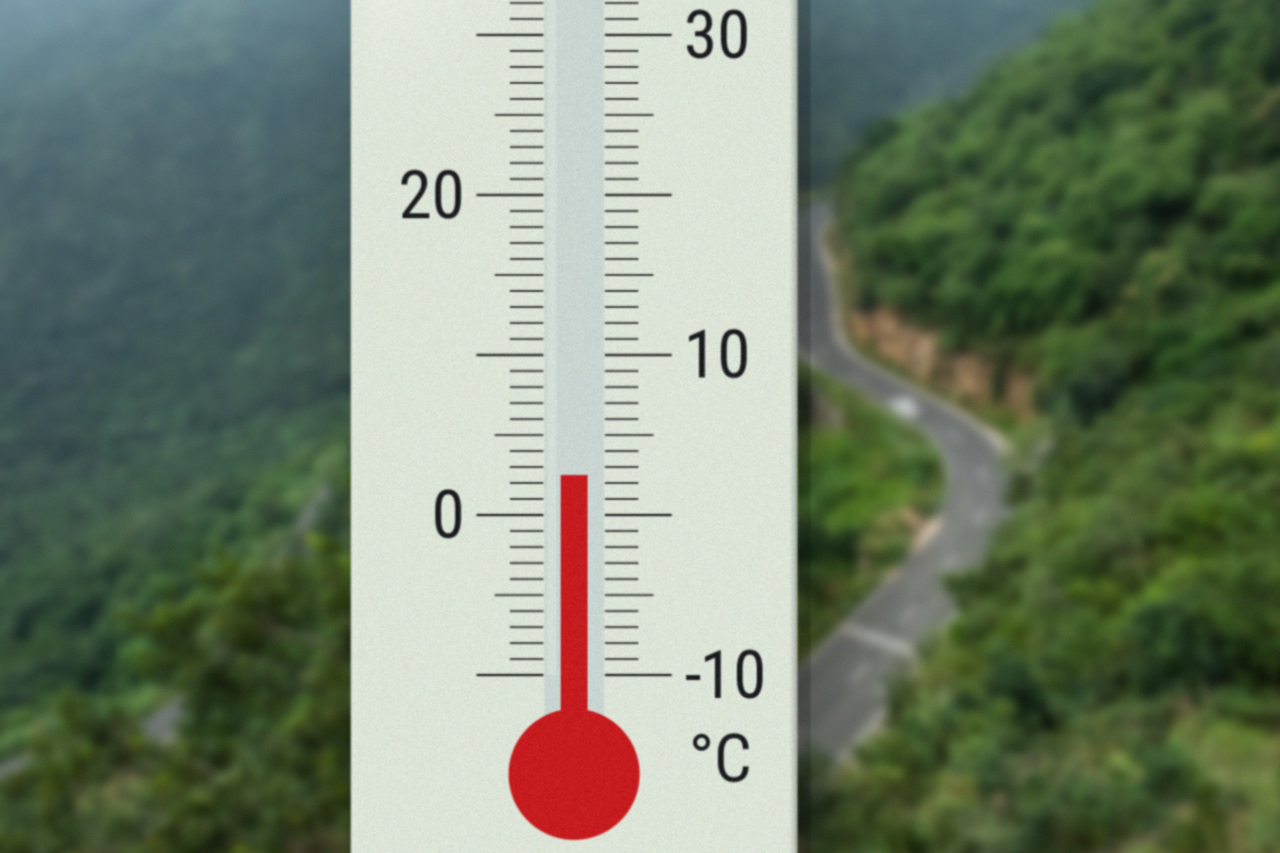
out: 2.5 °C
